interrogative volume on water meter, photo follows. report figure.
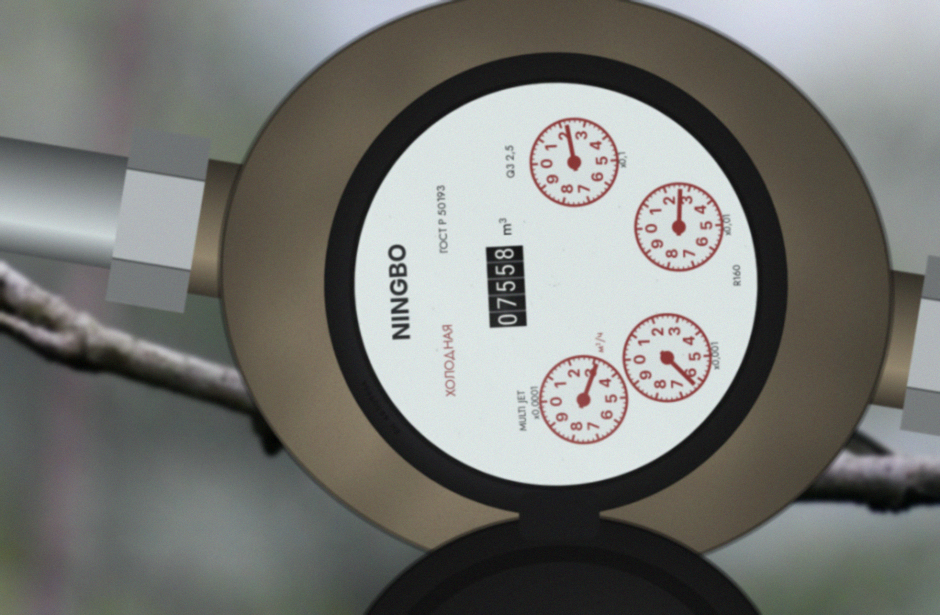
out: 7558.2263 m³
